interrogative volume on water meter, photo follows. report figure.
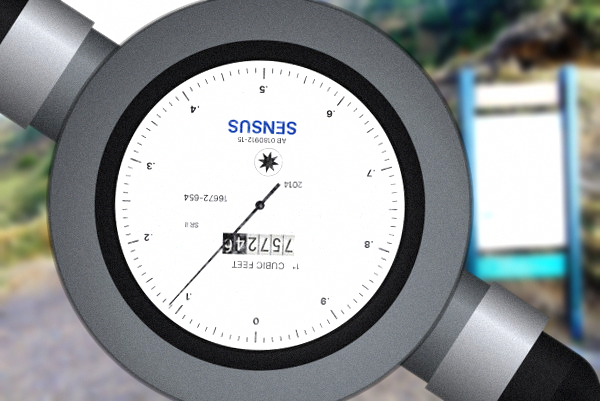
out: 757246.11 ft³
